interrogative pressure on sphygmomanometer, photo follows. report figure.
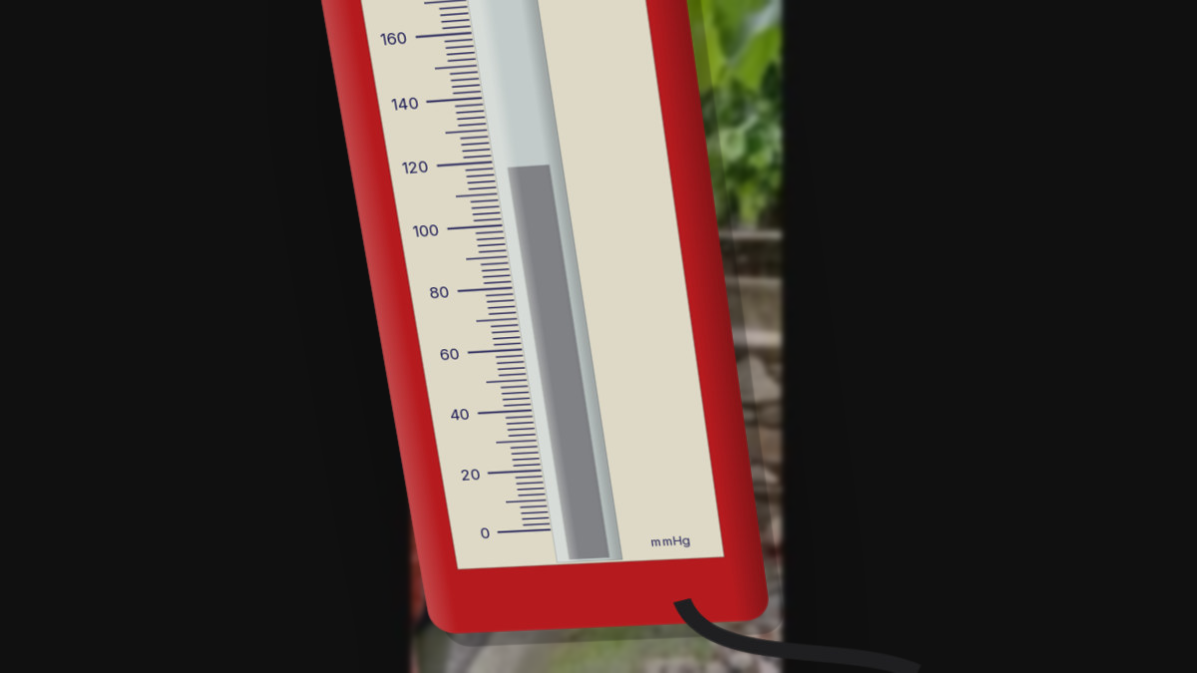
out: 118 mmHg
